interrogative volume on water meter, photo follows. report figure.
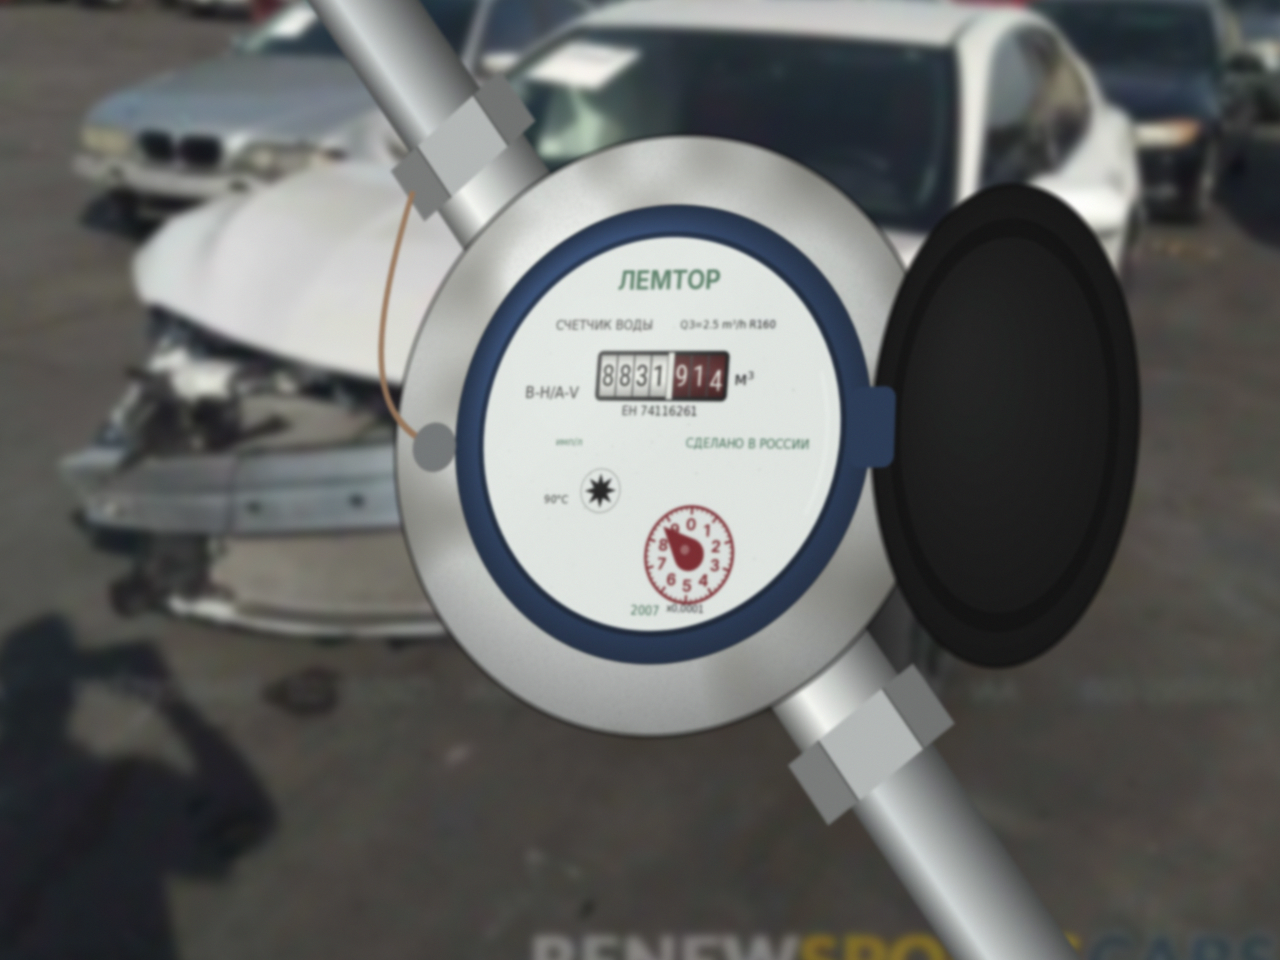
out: 8831.9138 m³
